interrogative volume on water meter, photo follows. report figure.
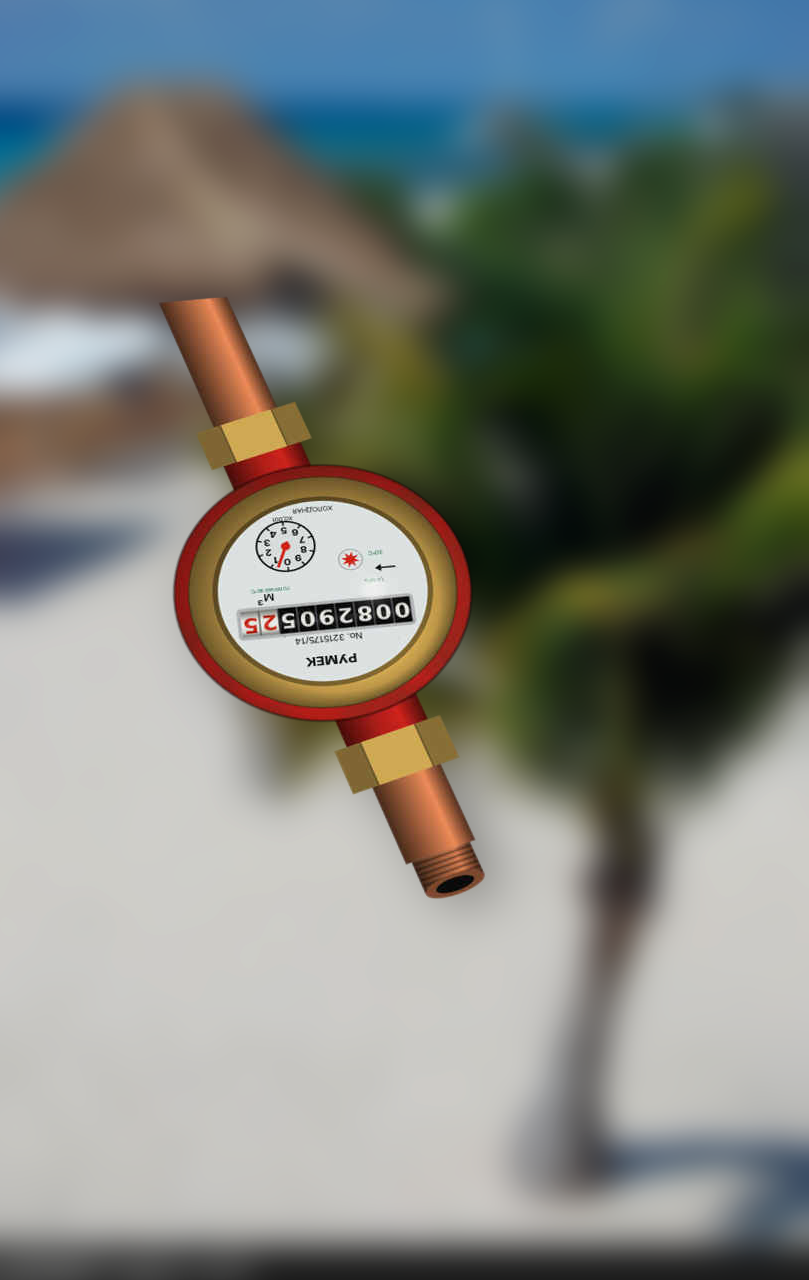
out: 82905.250 m³
